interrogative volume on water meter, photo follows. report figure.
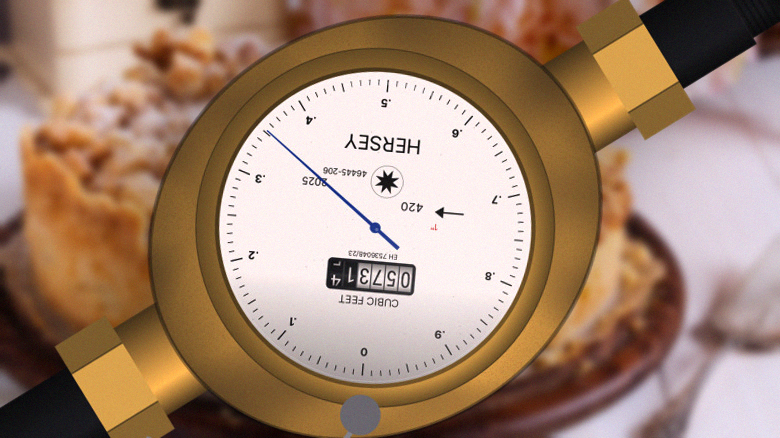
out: 57314.35 ft³
